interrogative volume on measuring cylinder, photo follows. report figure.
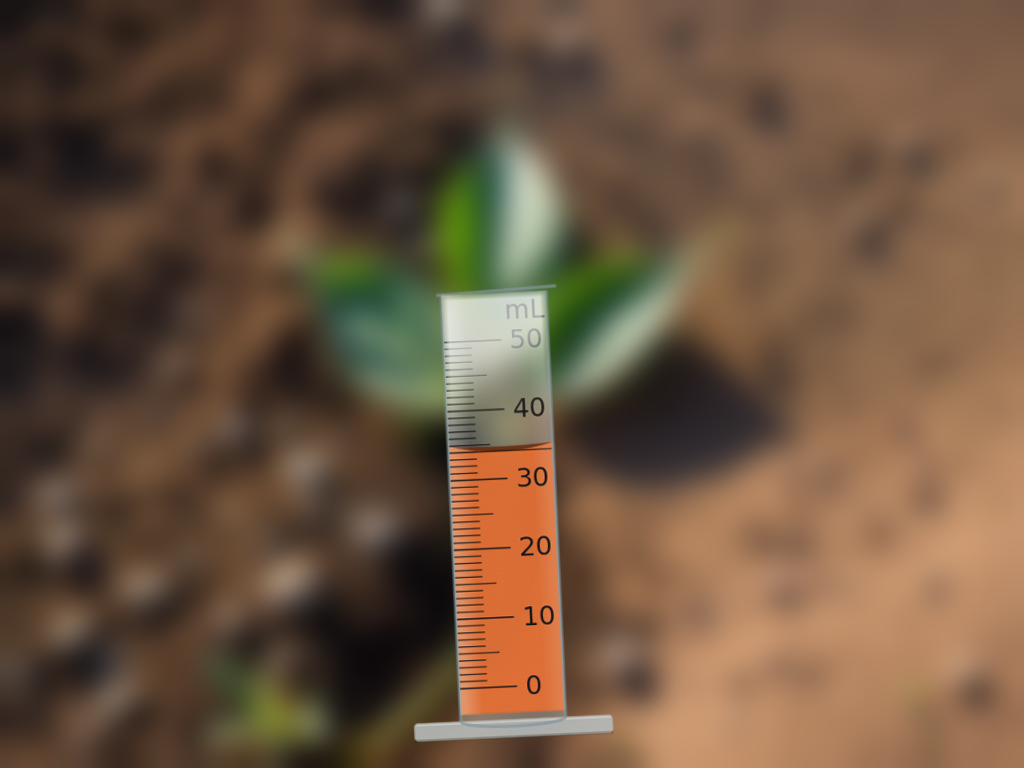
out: 34 mL
